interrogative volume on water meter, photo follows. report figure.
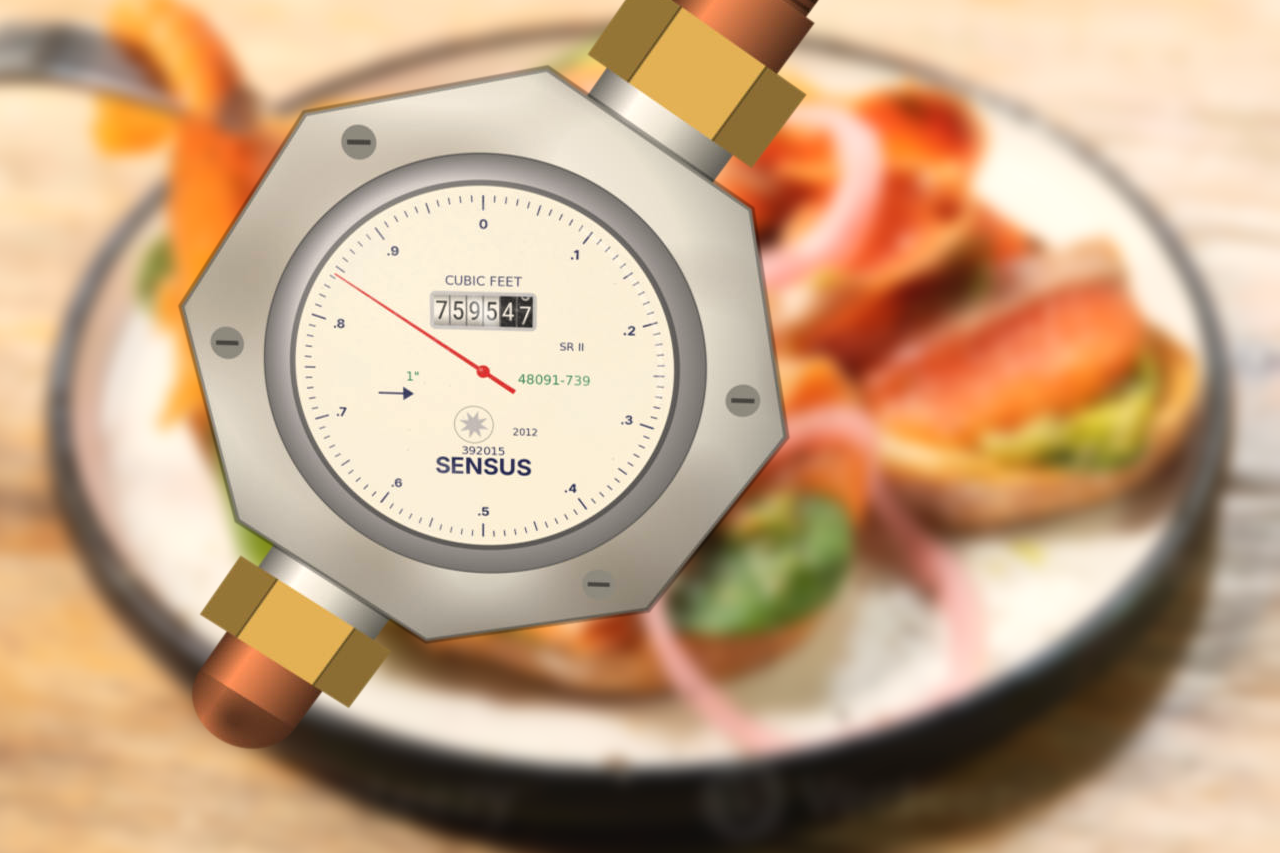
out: 759546.84 ft³
